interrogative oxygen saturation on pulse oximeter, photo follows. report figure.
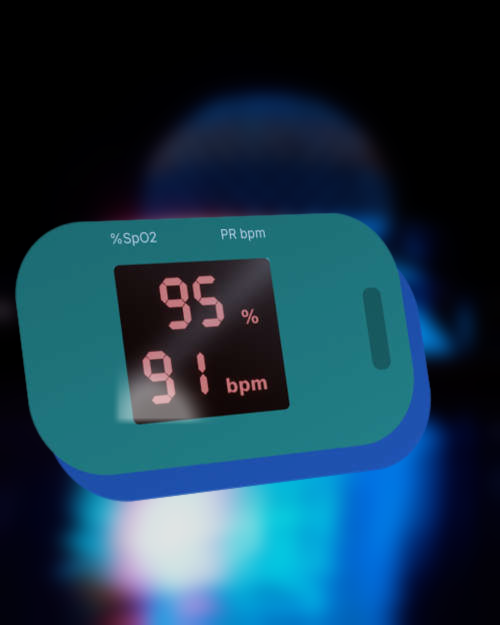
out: 95 %
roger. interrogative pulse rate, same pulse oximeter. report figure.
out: 91 bpm
